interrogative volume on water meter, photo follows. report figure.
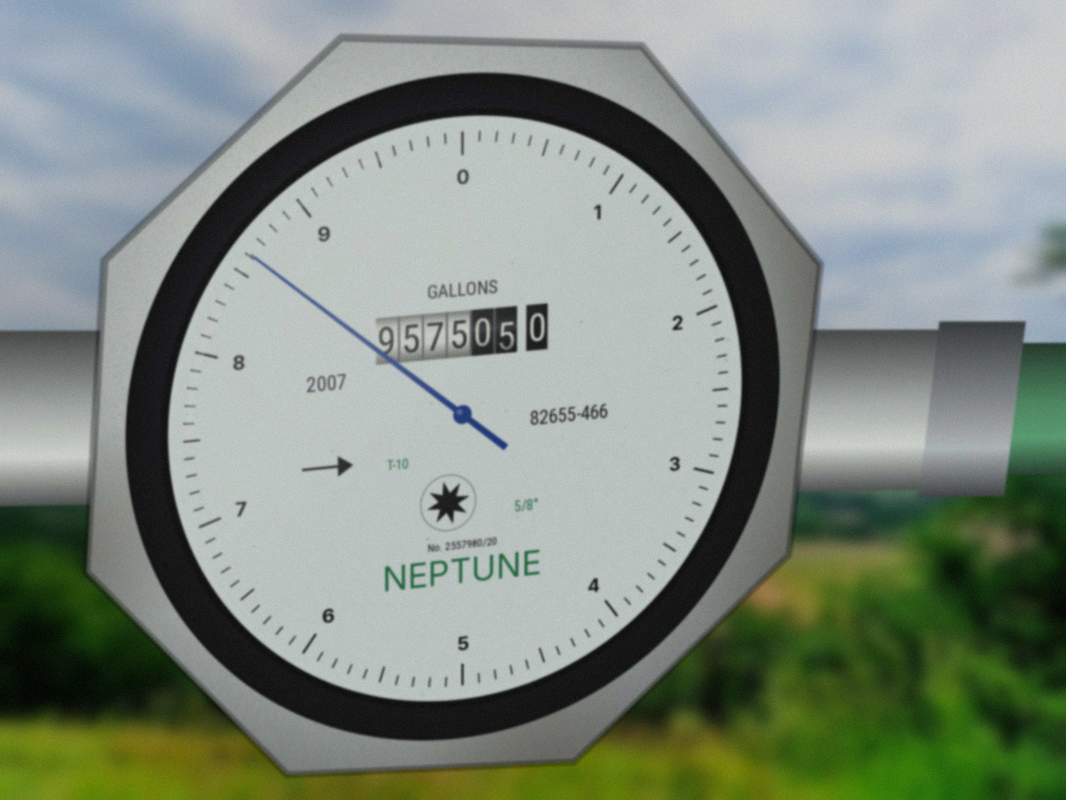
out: 9575048.6 gal
